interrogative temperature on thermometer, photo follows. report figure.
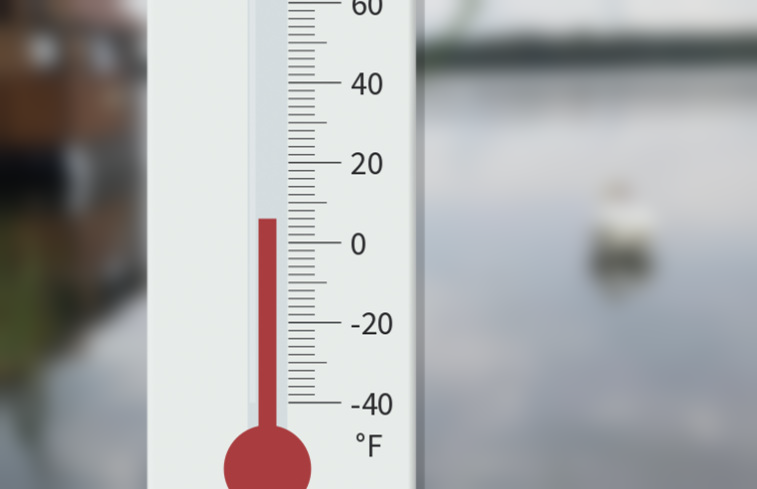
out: 6 °F
